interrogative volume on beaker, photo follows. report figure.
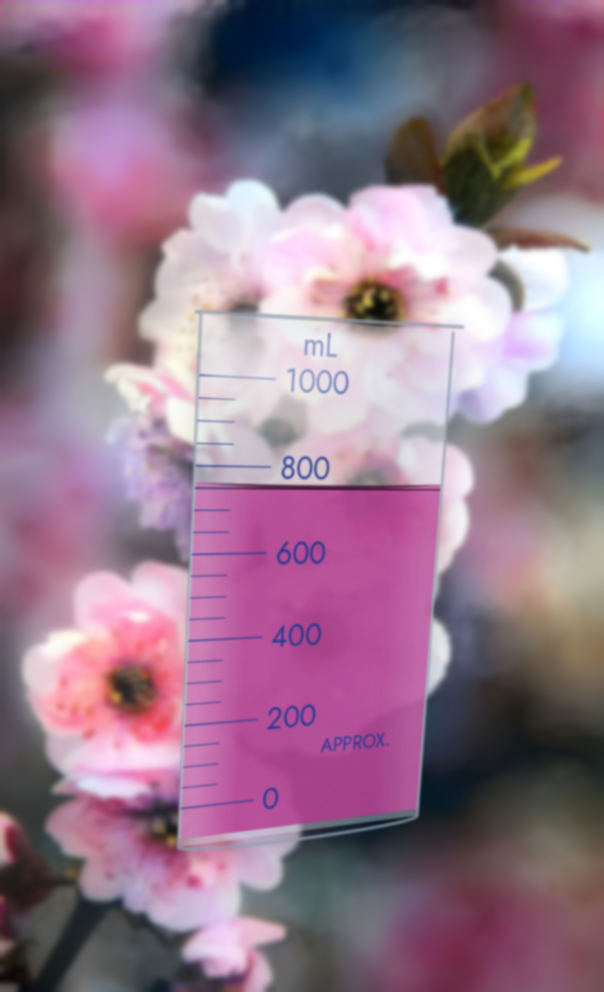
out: 750 mL
